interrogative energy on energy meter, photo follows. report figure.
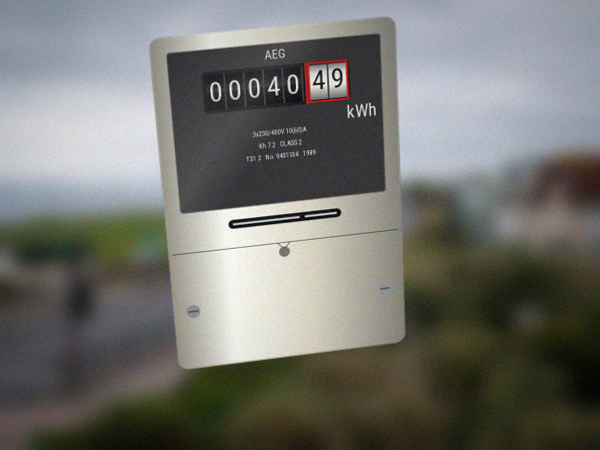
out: 40.49 kWh
